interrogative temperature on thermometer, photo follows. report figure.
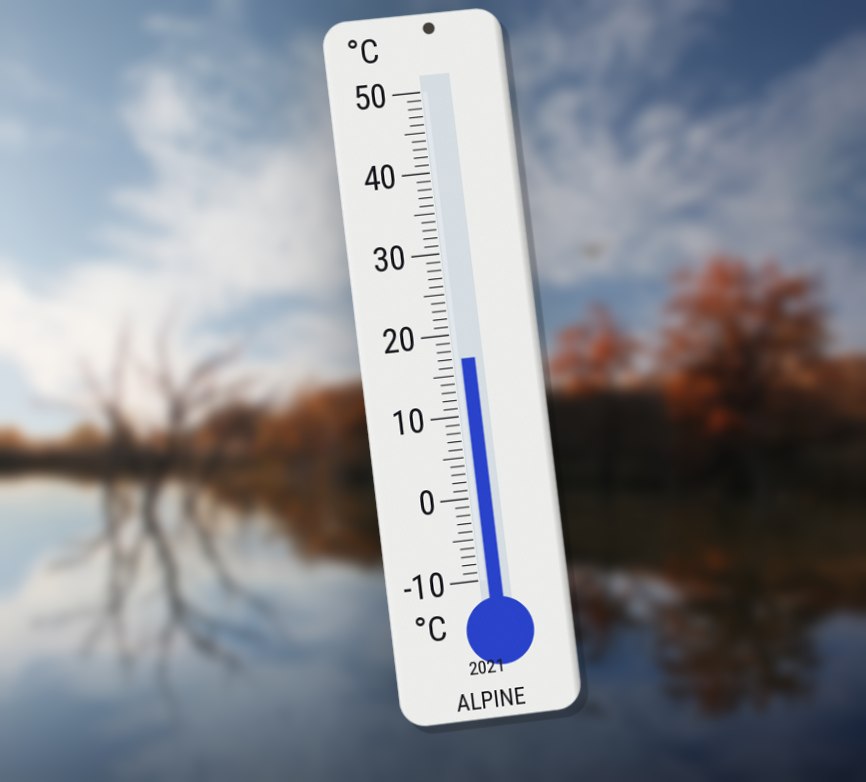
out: 17 °C
